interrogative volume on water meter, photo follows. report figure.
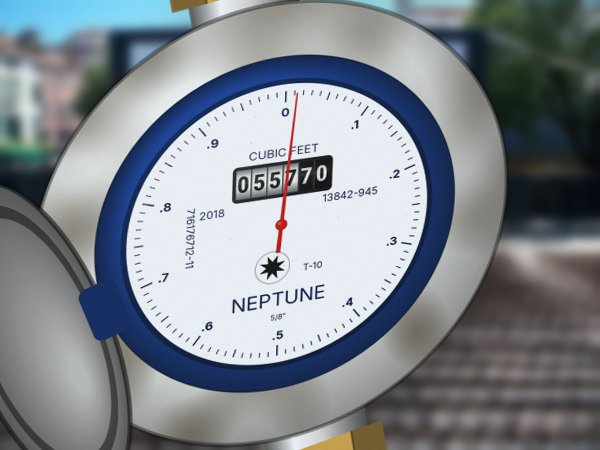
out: 55770.01 ft³
